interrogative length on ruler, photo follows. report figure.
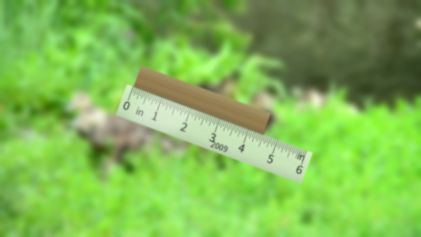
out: 4.5 in
